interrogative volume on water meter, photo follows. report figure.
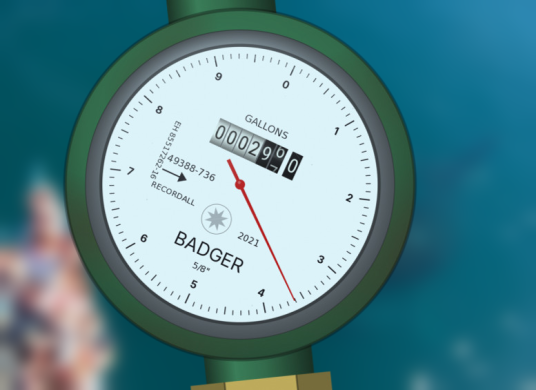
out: 2963.6 gal
